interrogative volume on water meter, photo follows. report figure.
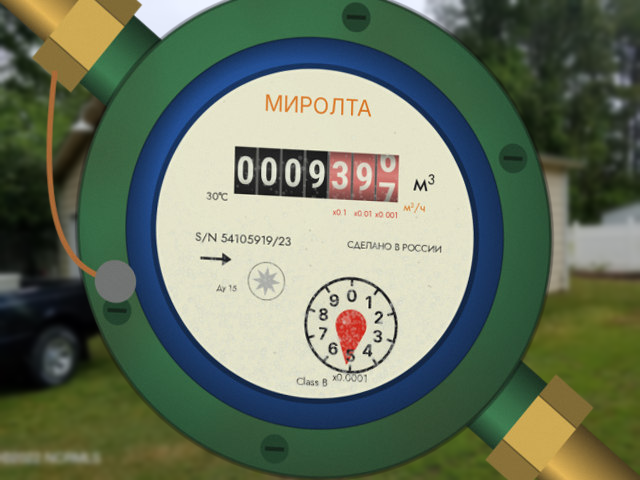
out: 9.3965 m³
